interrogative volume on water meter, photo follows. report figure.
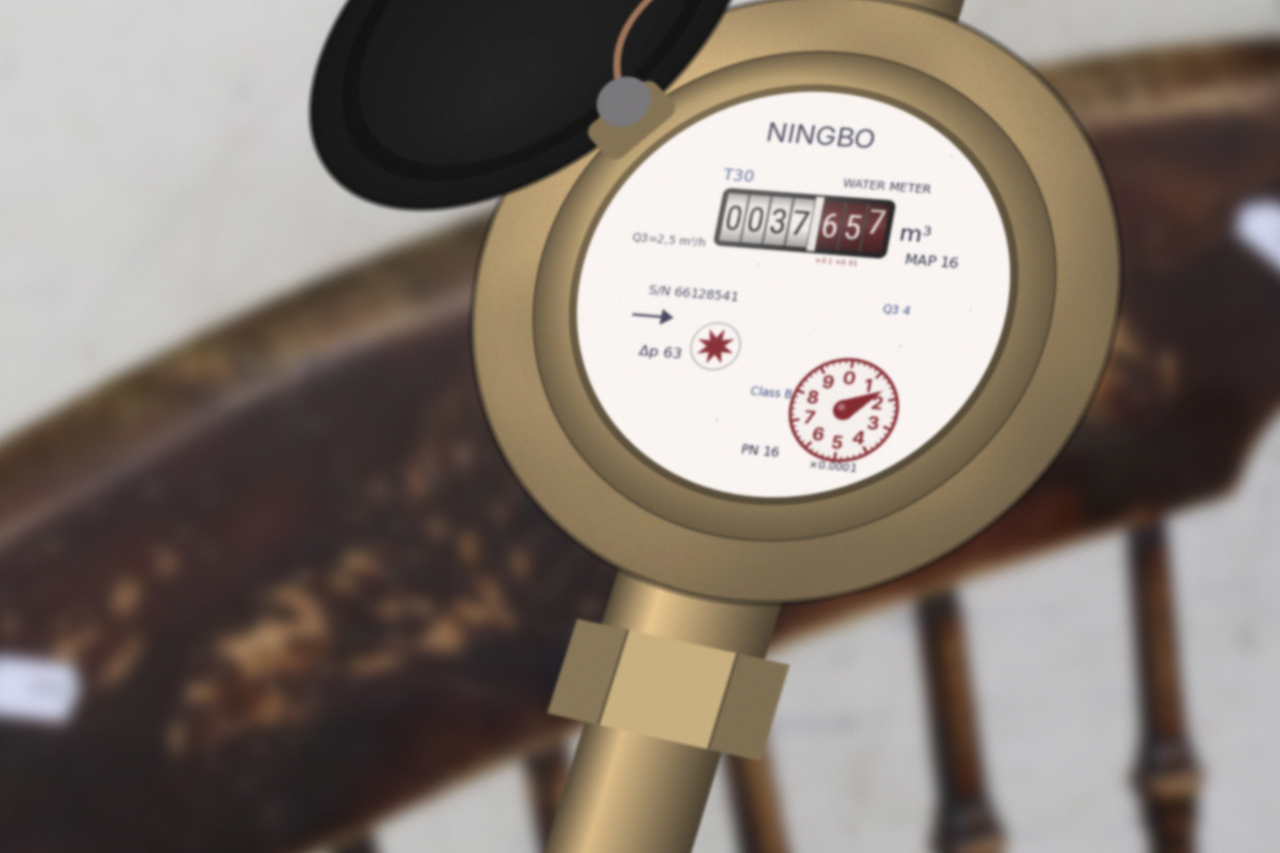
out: 37.6571 m³
